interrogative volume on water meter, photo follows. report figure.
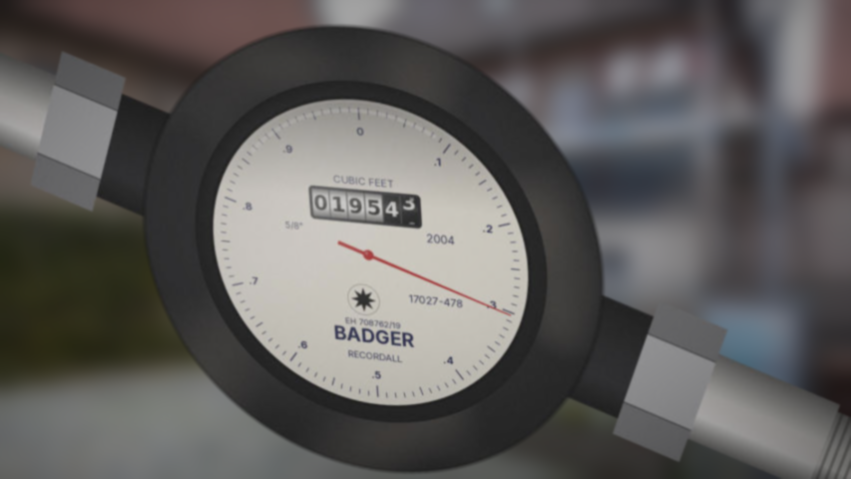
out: 19543.30 ft³
